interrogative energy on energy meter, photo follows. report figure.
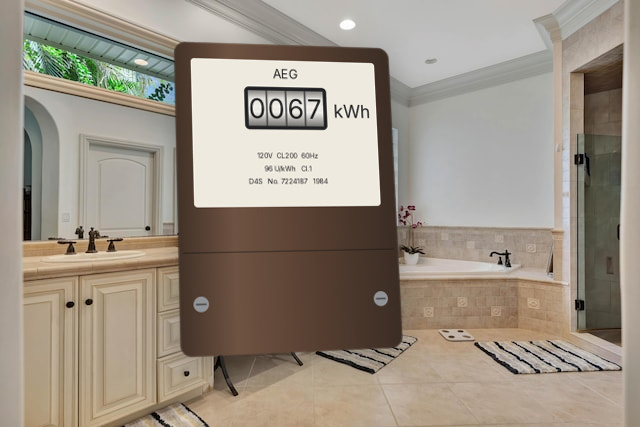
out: 67 kWh
